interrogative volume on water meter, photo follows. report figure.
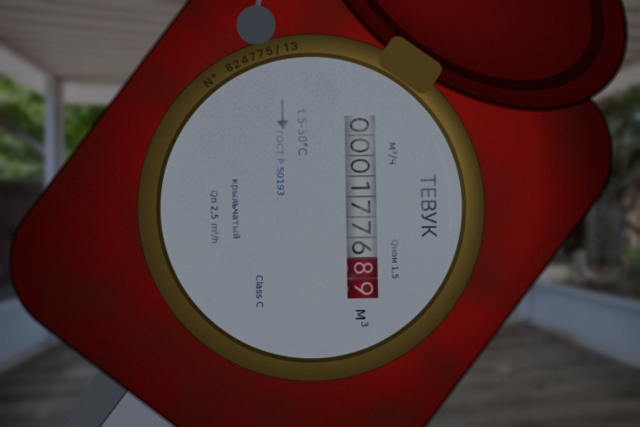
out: 1776.89 m³
